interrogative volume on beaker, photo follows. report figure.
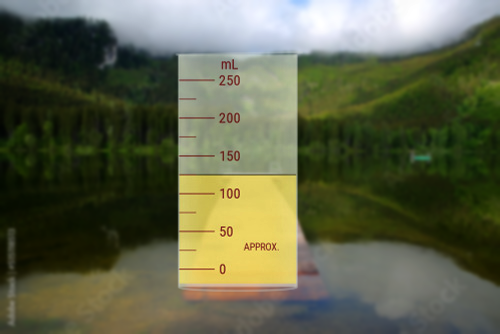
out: 125 mL
